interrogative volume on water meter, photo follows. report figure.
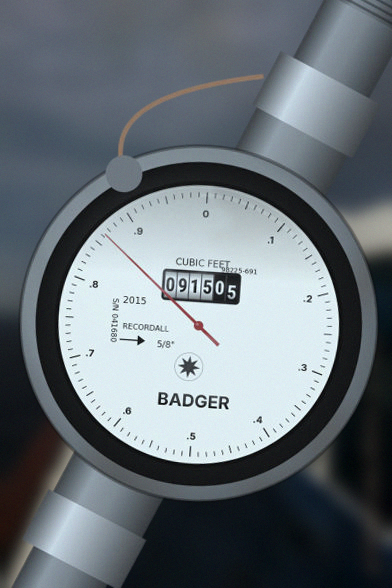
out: 91504.86 ft³
